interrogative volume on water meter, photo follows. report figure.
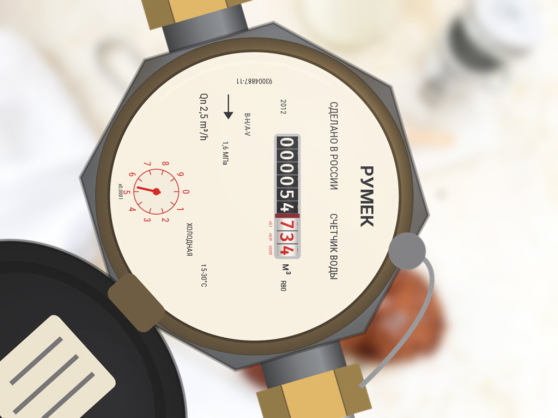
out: 54.7345 m³
